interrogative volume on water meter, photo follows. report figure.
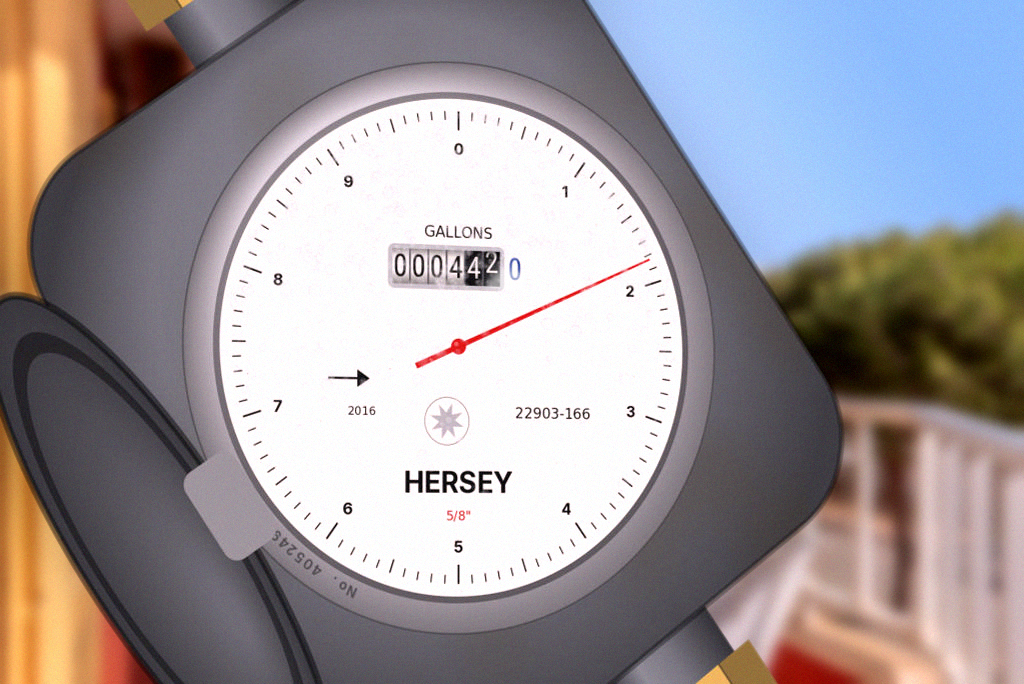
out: 4421.8 gal
